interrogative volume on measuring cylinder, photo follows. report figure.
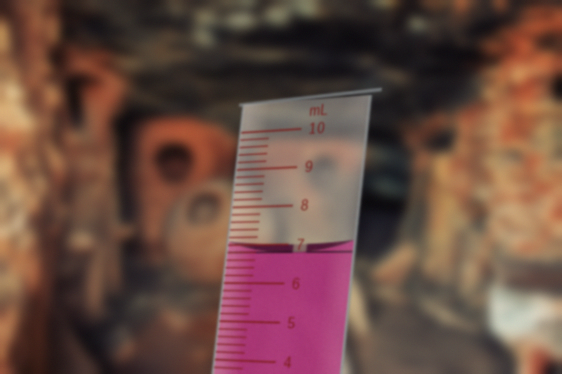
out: 6.8 mL
